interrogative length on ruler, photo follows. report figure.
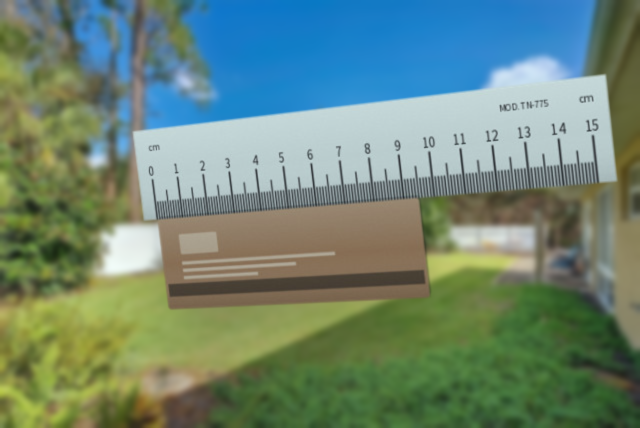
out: 9.5 cm
